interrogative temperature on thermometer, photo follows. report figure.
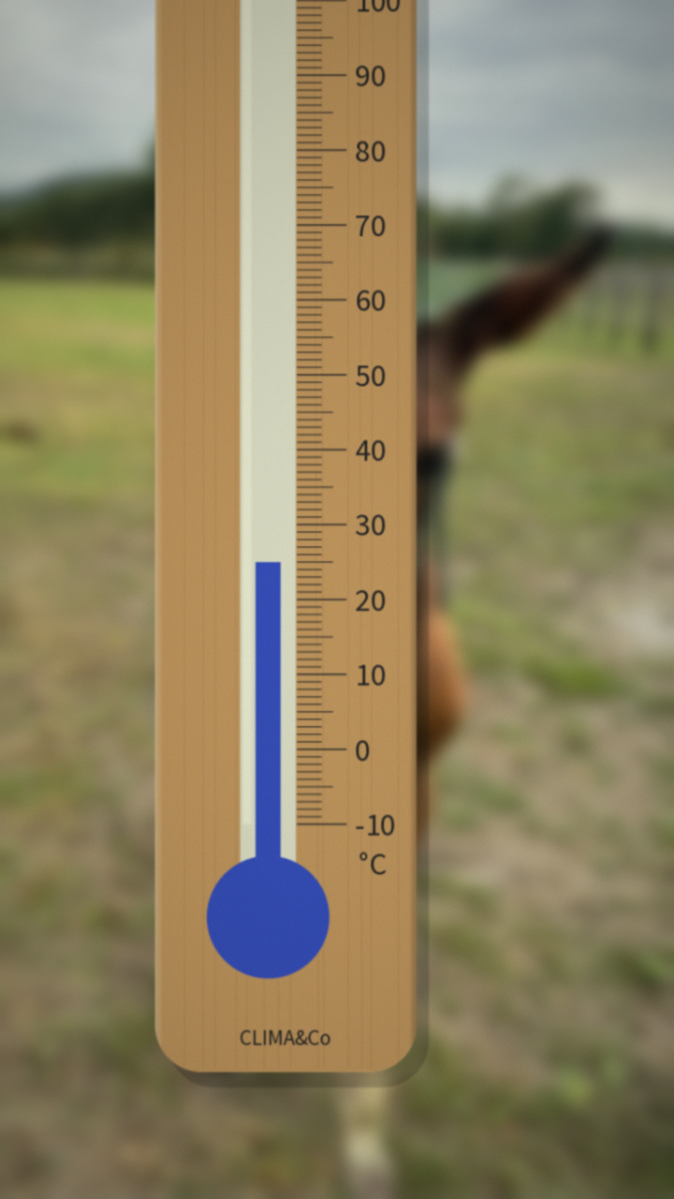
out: 25 °C
